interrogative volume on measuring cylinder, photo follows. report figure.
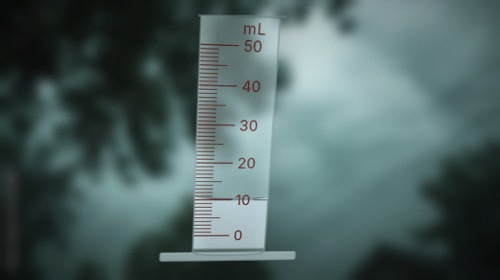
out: 10 mL
